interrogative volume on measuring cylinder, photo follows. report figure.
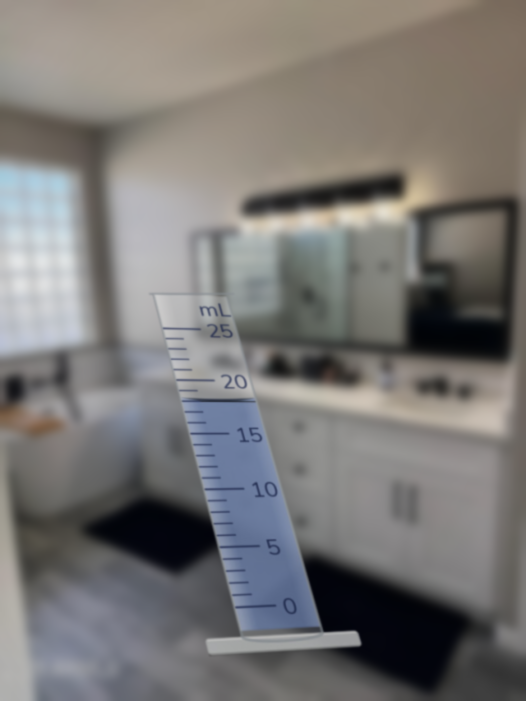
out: 18 mL
